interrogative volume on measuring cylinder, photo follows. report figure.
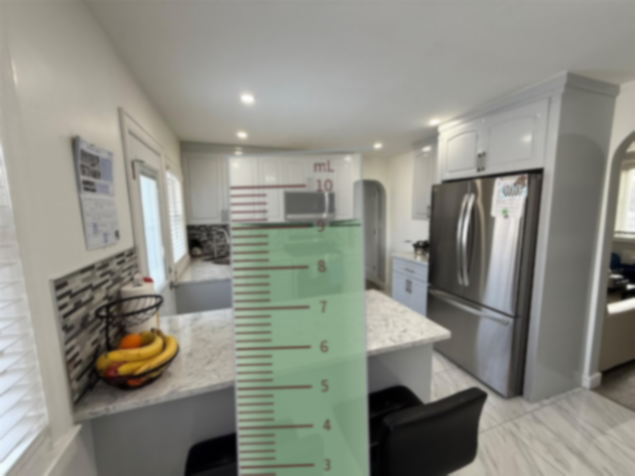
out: 9 mL
